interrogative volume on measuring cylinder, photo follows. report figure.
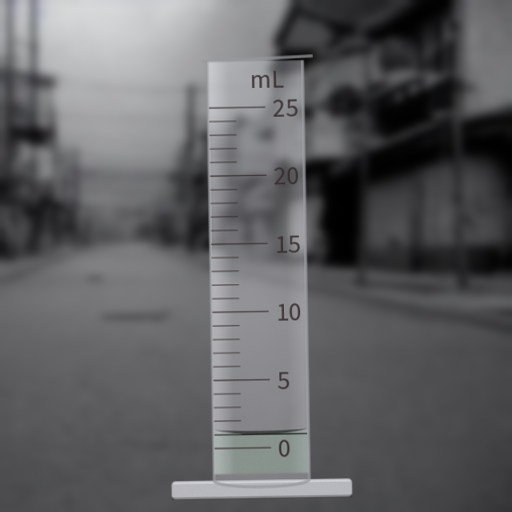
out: 1 mL
